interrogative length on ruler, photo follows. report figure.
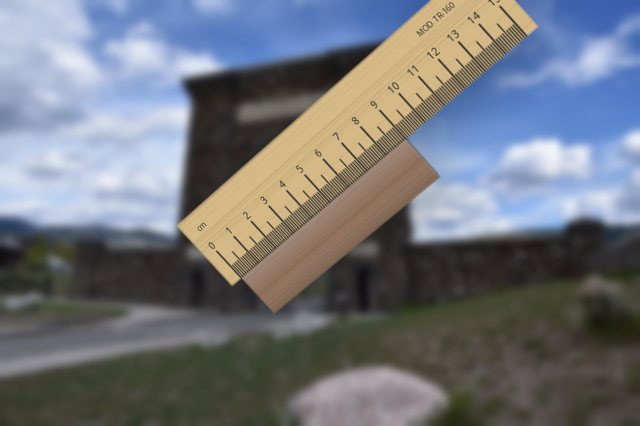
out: 9 cm
